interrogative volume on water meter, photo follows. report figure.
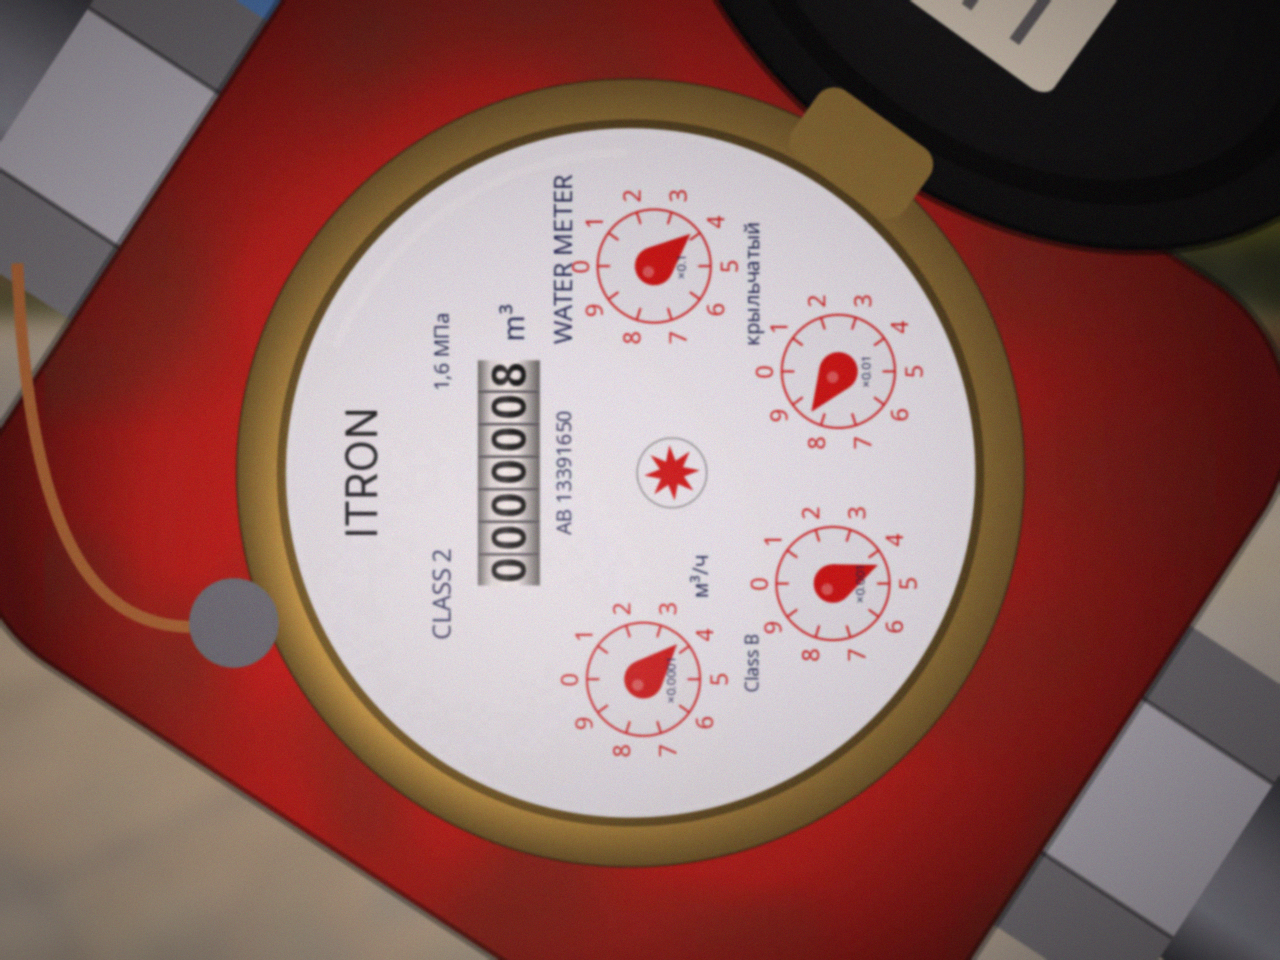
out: 8.3843 m³
